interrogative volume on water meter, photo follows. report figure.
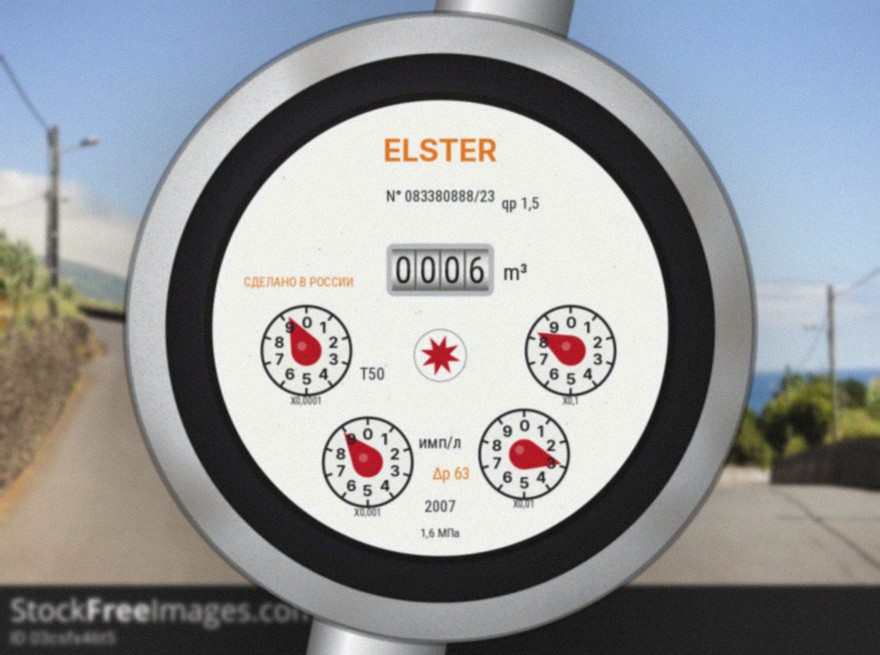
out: 6.8289 m³
